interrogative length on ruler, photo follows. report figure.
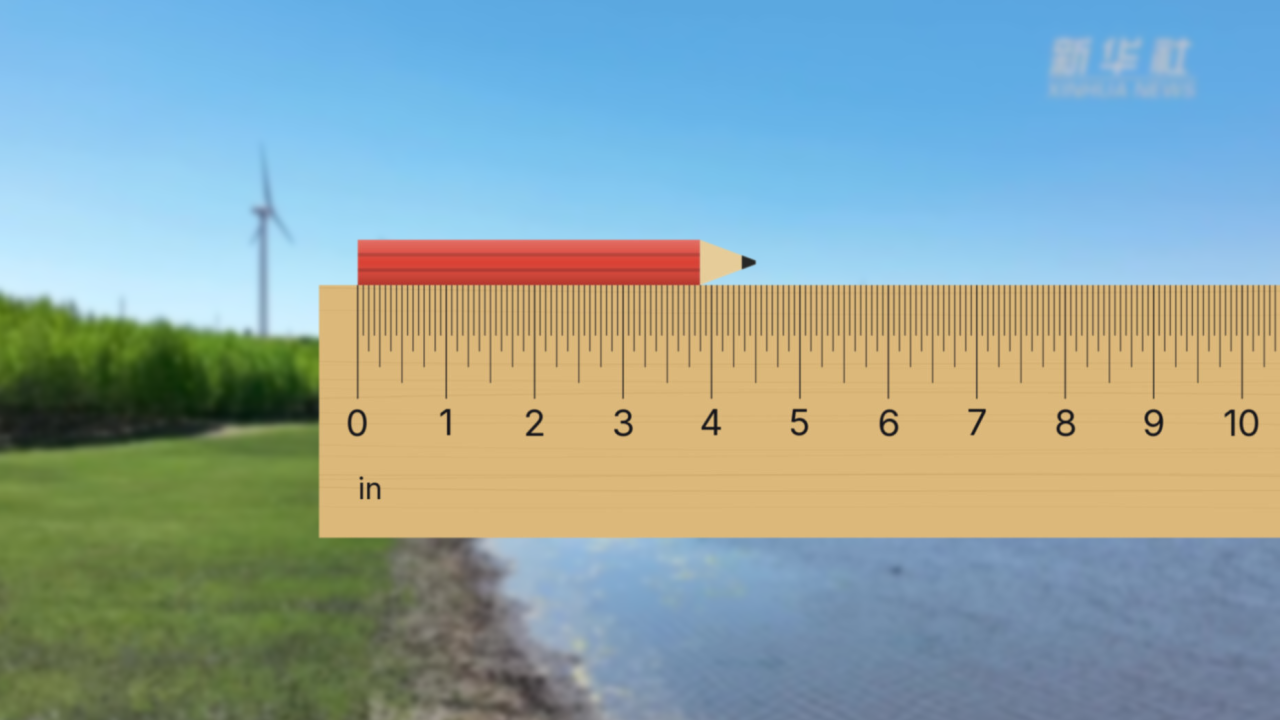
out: 4.5 in
